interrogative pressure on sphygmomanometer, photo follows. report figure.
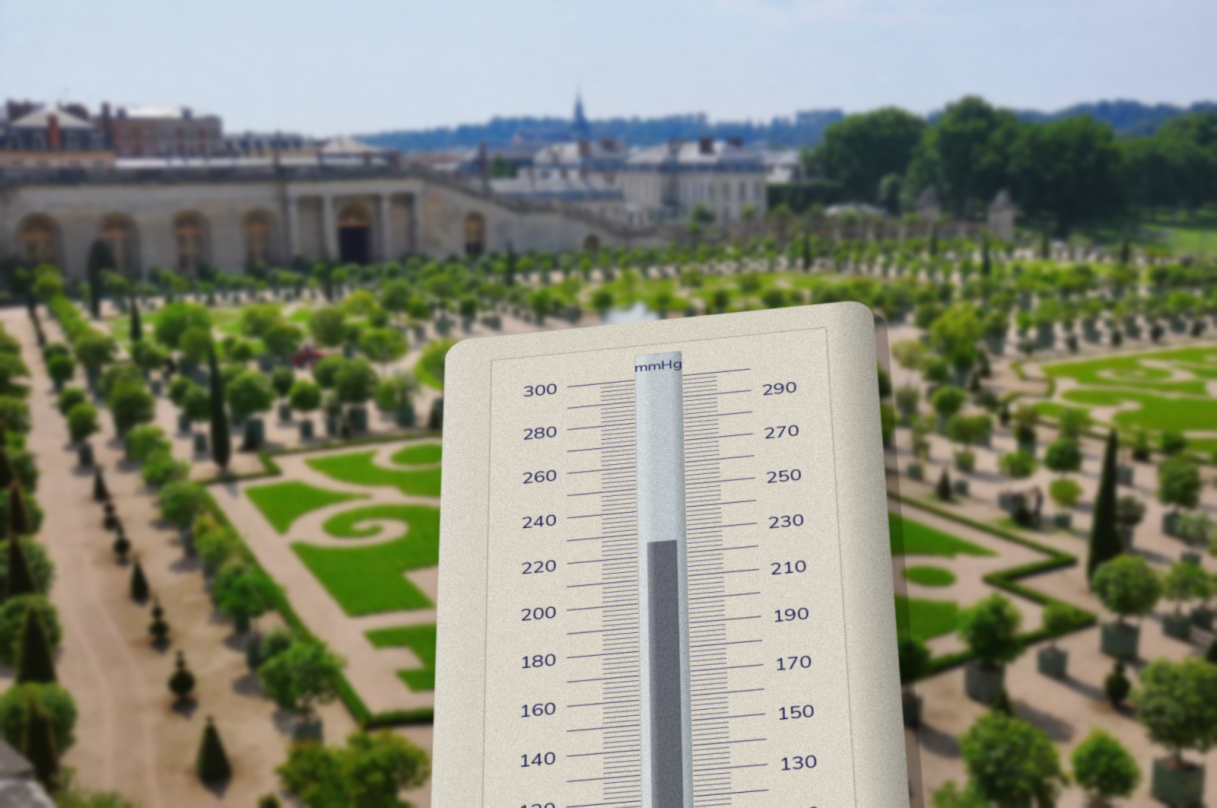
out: 226 mmHg
